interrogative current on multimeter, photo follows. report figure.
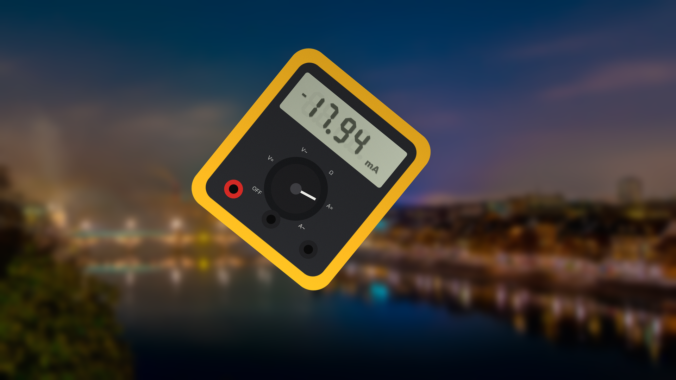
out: -17.94 mA
